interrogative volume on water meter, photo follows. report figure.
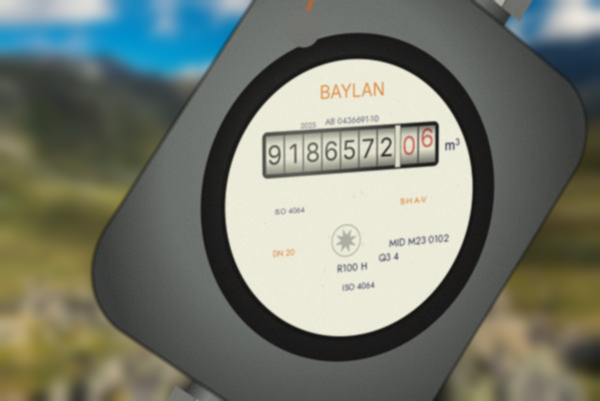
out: 9186572.06 m³
